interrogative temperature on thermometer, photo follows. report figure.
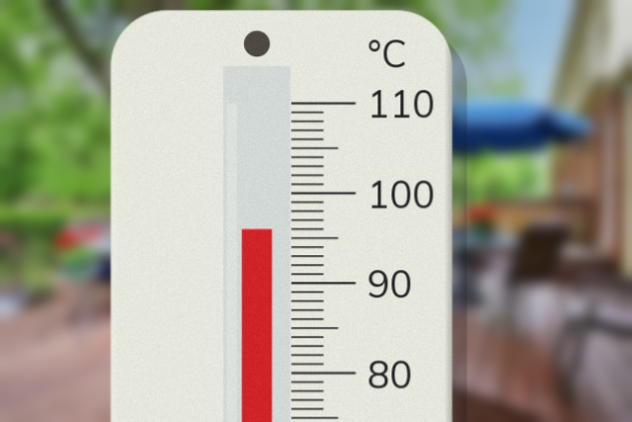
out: 96 °C
